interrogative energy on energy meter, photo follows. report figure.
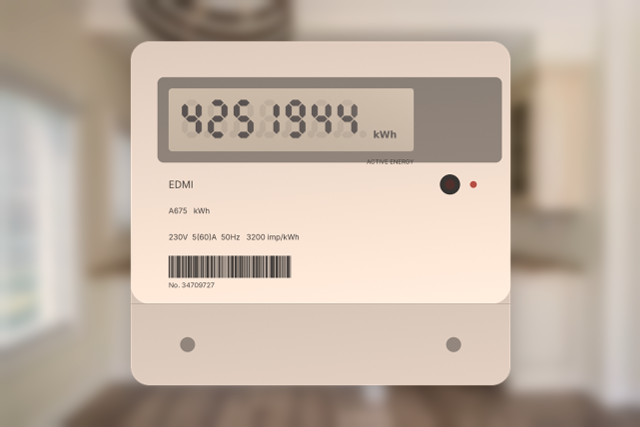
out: 4251944 kWh
